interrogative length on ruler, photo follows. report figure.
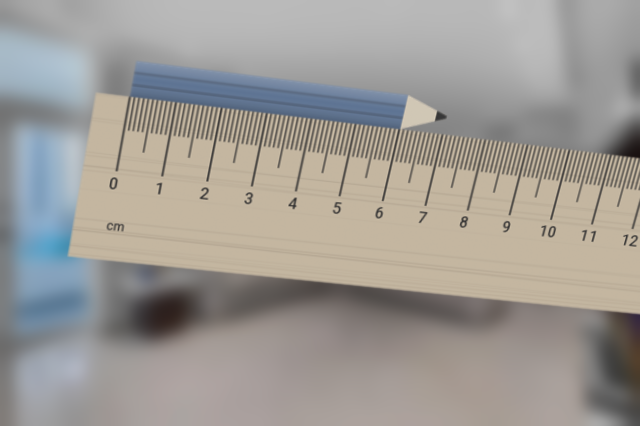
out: 7 cm
